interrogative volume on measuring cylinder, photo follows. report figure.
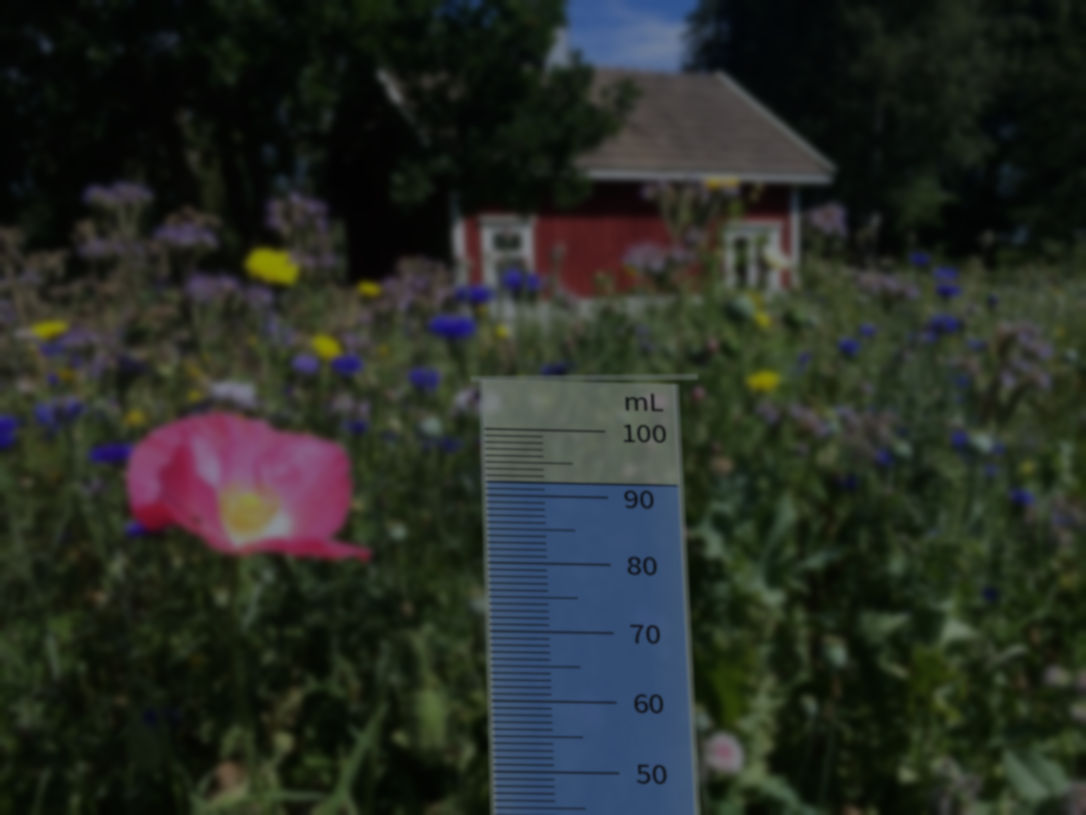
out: 92 mL
